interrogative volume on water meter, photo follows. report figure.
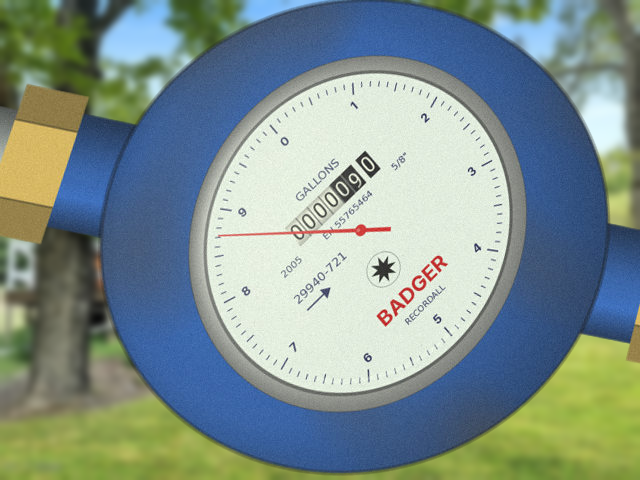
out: 88.7 gal
